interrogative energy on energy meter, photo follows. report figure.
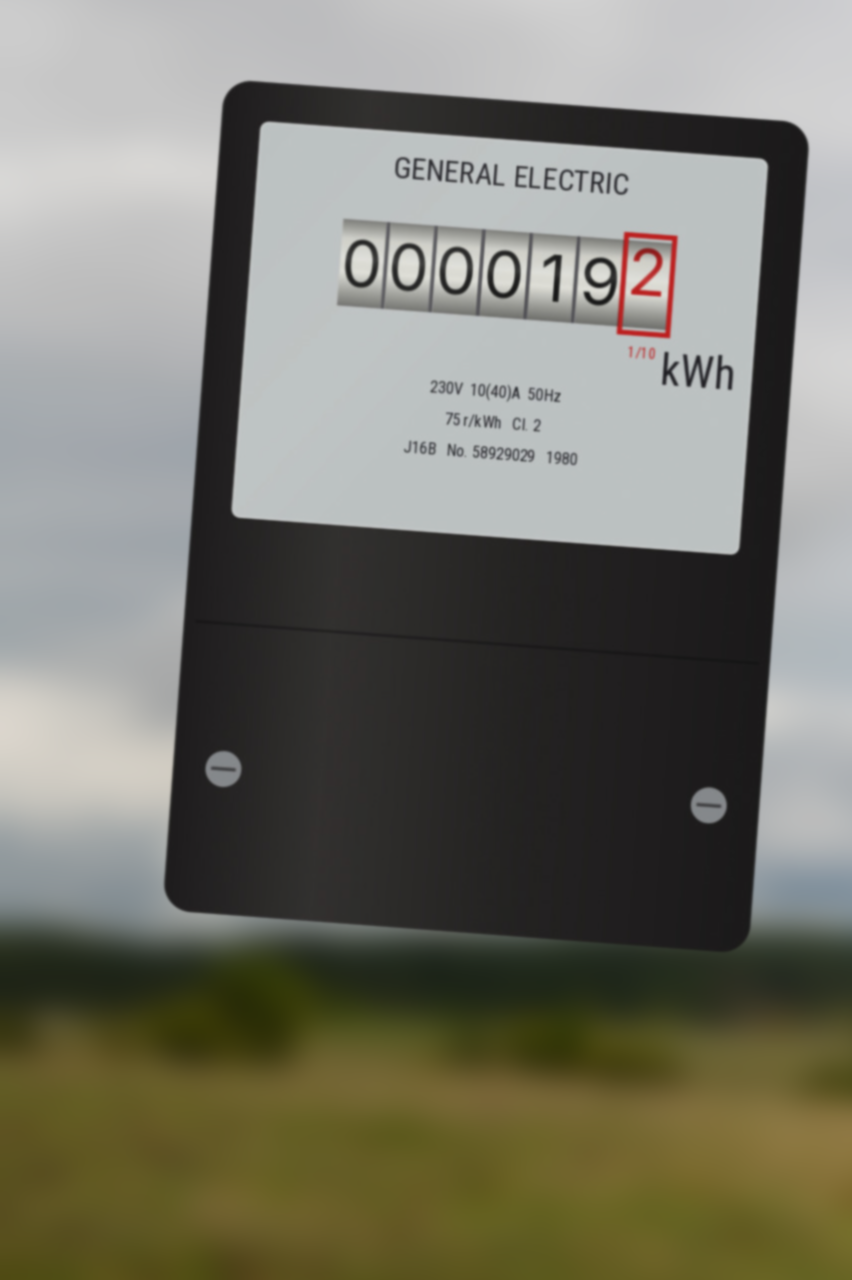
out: 19.2 kWh
